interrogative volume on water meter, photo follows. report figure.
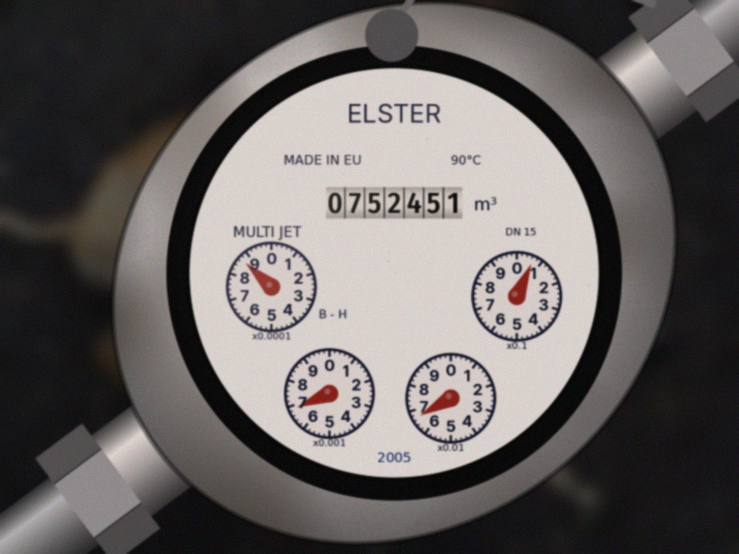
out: 752451.0668 m³
